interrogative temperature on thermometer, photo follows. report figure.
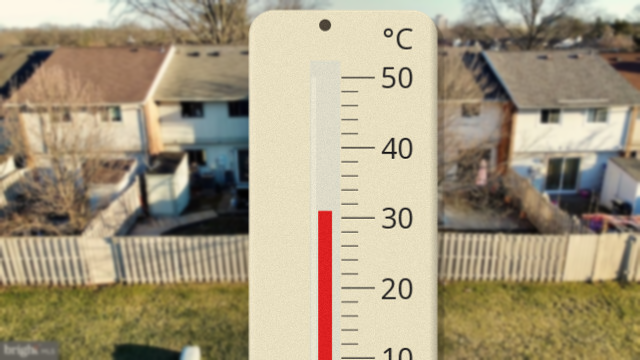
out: 31 °C
